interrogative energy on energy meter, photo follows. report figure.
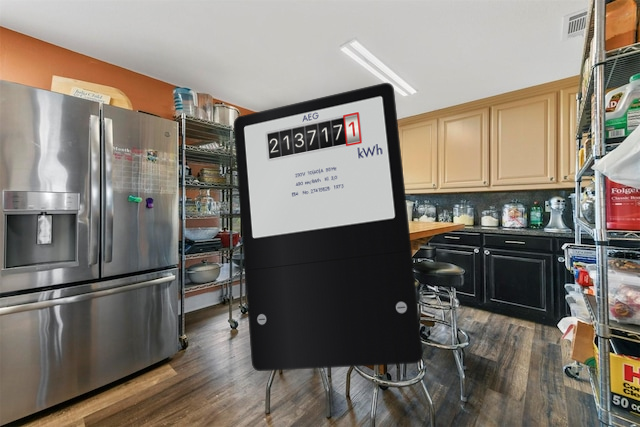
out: 213717.1 kWh
